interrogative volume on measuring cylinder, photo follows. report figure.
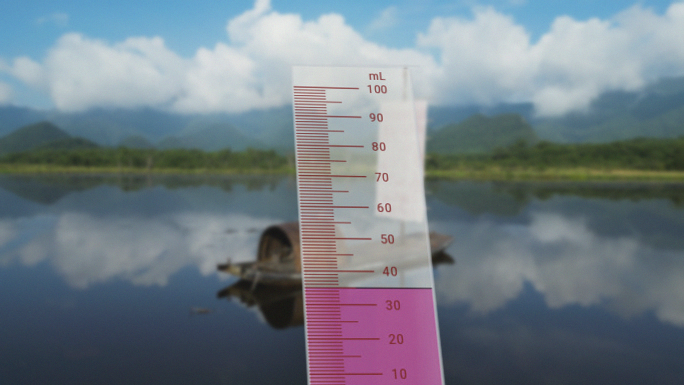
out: 35 mL
